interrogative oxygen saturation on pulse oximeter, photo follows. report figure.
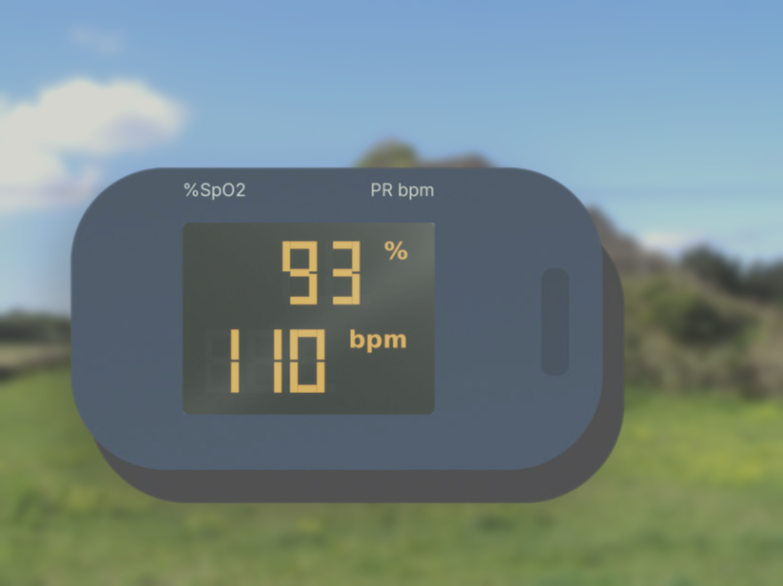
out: 93 %
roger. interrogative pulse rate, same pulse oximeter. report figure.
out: 110 bpm
